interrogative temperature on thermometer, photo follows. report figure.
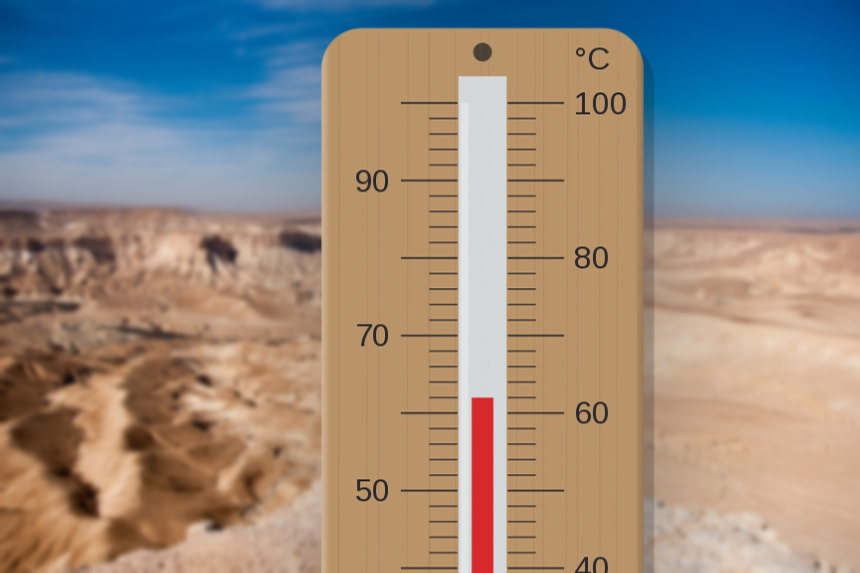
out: 62 °C
